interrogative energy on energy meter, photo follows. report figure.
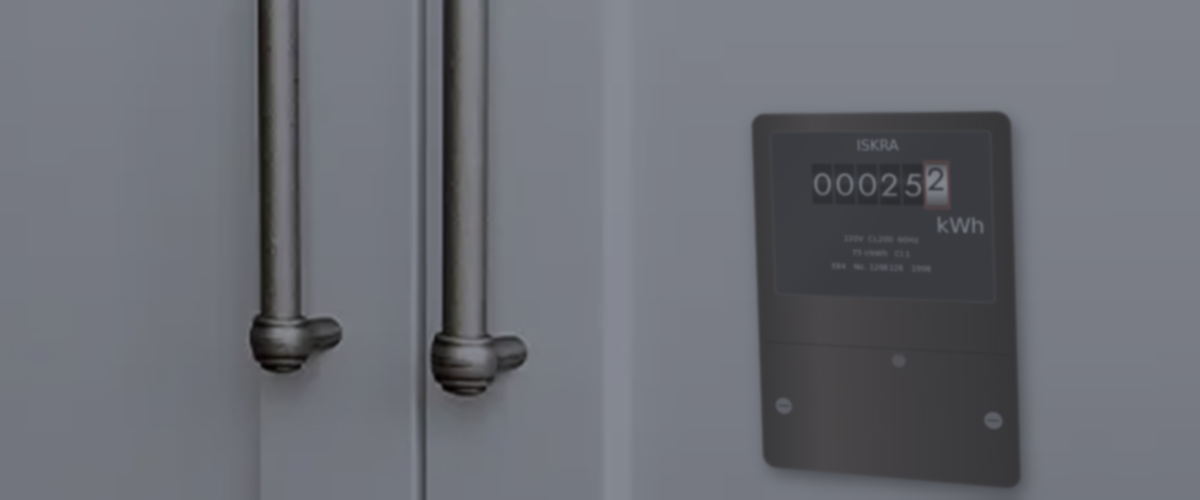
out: 25.2 kWh
